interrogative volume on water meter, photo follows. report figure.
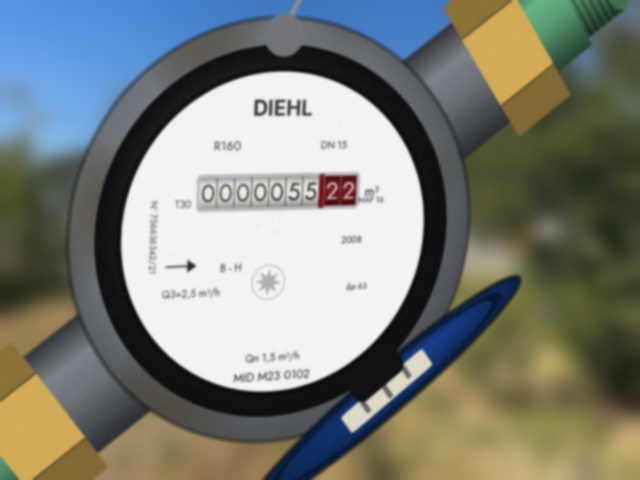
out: 55.22 m³
